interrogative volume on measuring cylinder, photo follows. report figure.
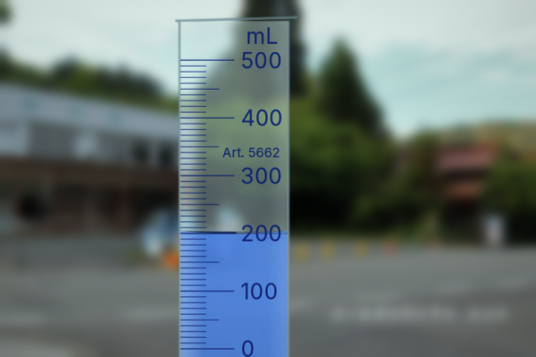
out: 200 mL
